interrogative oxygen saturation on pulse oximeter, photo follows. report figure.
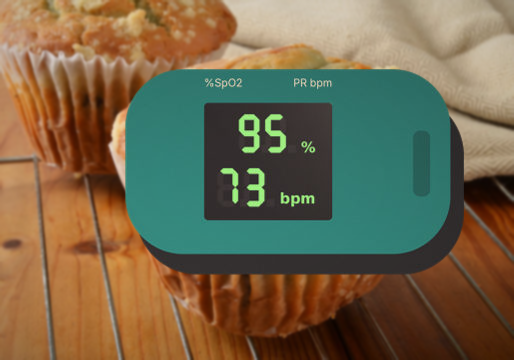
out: 95 %
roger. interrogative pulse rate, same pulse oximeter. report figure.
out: 73 bpm
